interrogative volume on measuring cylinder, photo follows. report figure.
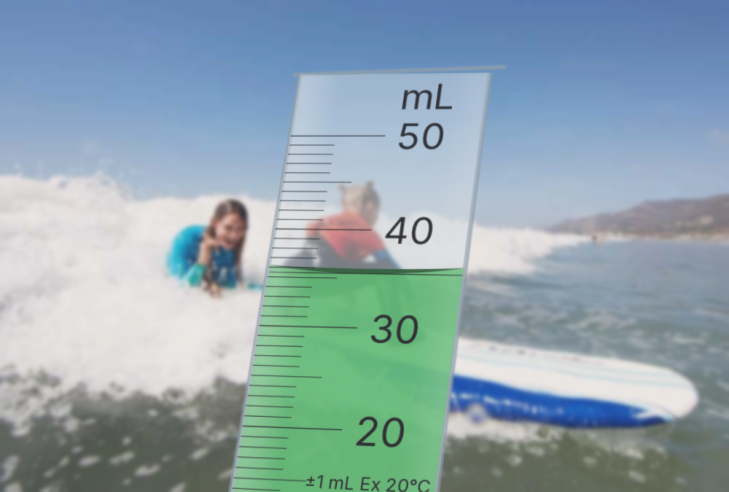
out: 35.5 mL
